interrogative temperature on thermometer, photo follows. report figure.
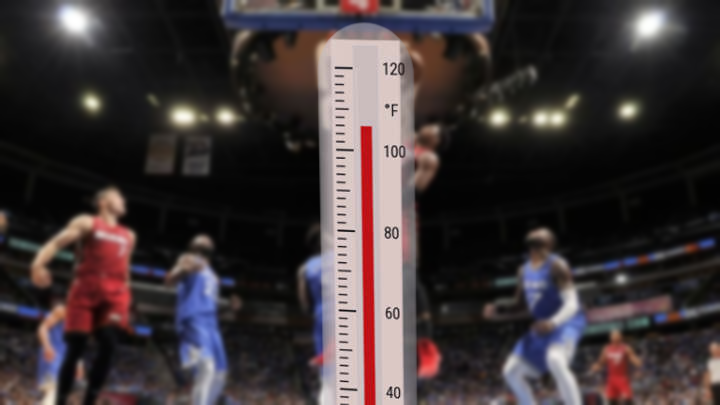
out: 106 °F
